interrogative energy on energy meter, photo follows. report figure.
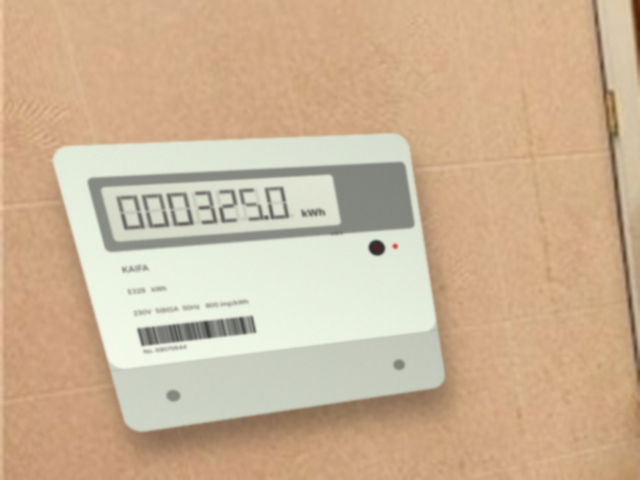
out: 325.0 kWh
